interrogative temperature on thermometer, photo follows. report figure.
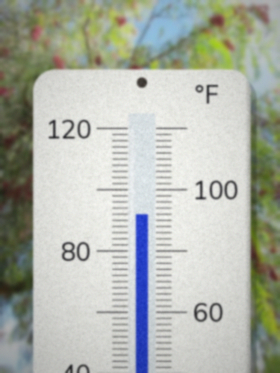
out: 92 °F
